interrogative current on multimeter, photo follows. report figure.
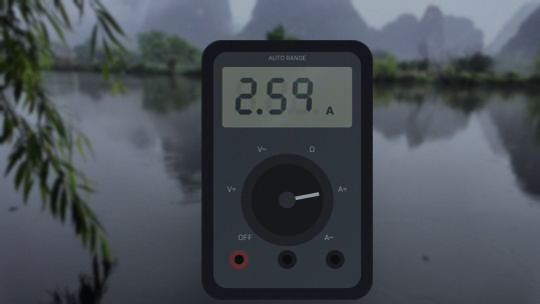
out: 2.59 A
